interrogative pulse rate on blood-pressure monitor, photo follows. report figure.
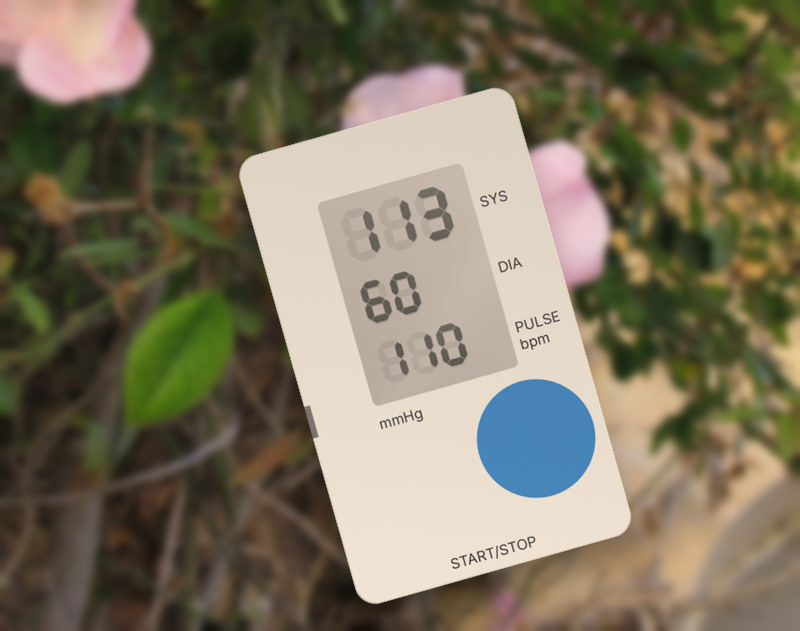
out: 110 bpm
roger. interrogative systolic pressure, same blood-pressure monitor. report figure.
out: 113 mmHg
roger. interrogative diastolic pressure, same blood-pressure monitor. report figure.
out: 60 mmHg
